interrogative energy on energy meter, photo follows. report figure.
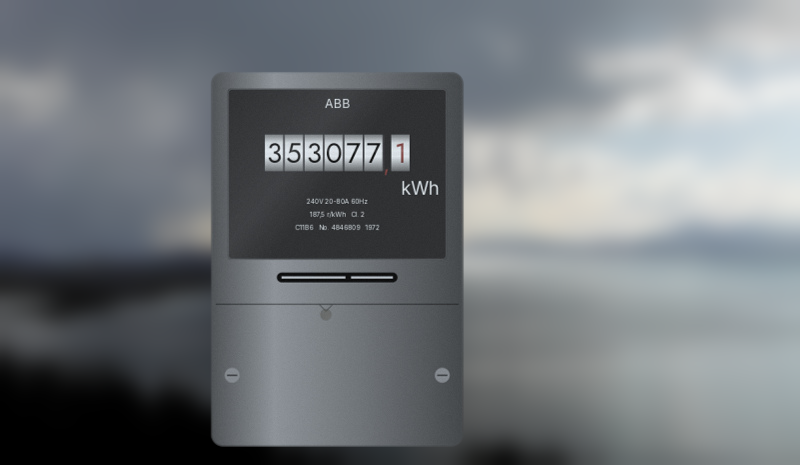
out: 353077.1 kWh
